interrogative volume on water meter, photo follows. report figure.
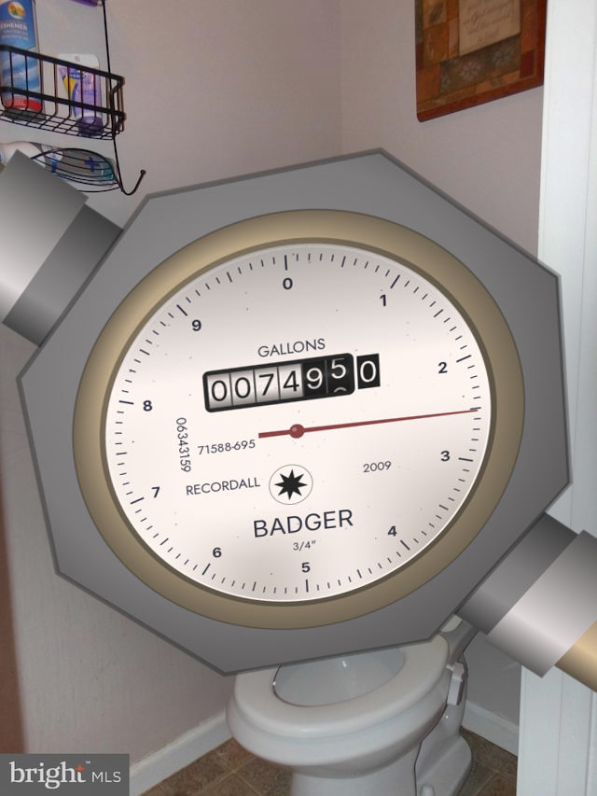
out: 74952.5 gal
